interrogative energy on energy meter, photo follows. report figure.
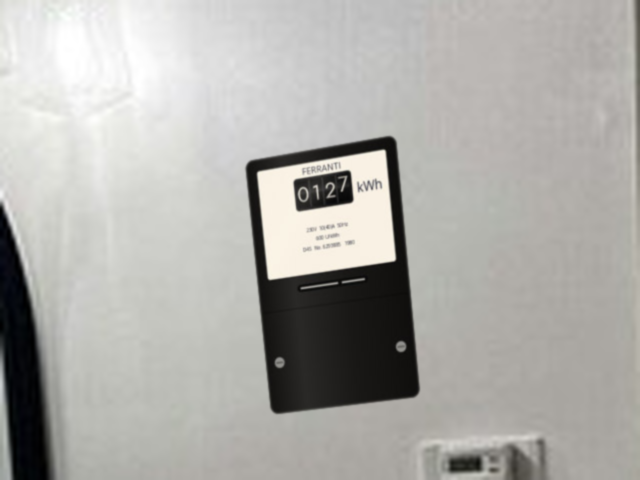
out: 127 kWh
